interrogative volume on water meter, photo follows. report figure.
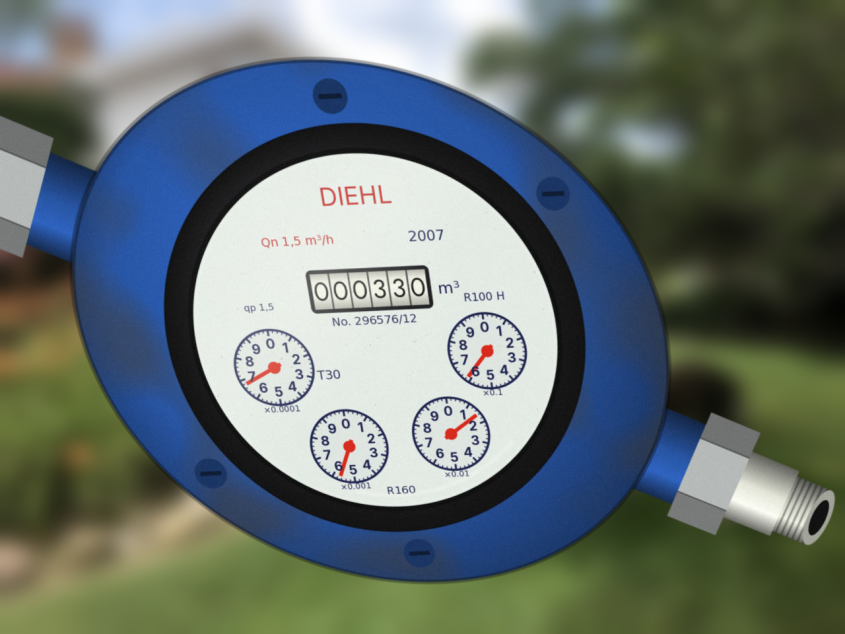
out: 330.6156 m³
